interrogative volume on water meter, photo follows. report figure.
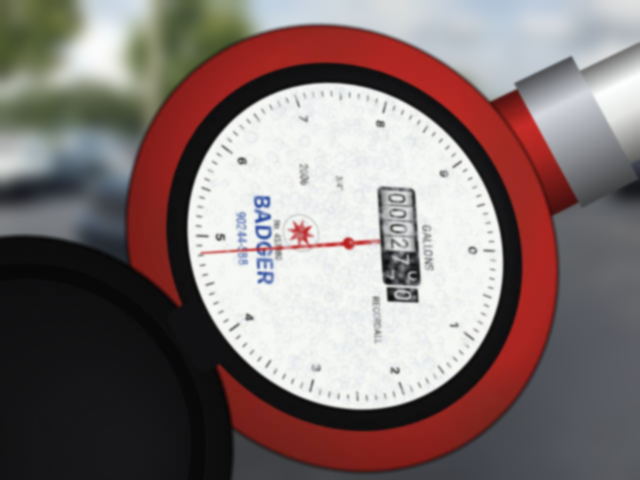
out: 2764.8 gal
